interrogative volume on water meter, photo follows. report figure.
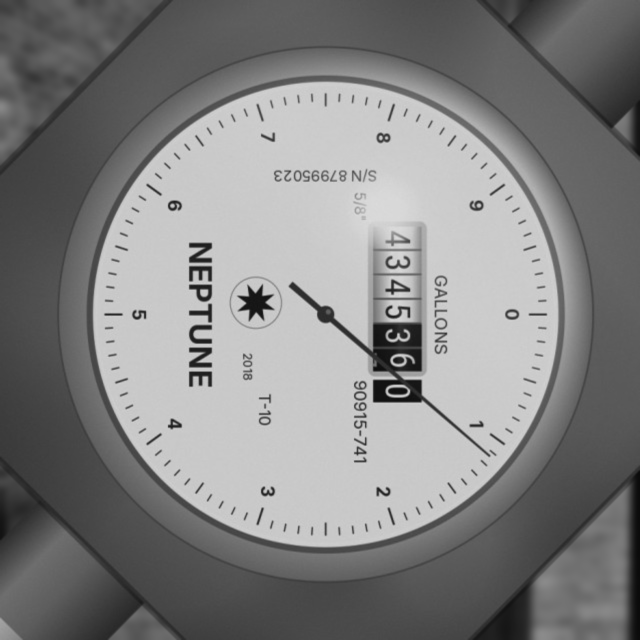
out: 4345361.1 gal
